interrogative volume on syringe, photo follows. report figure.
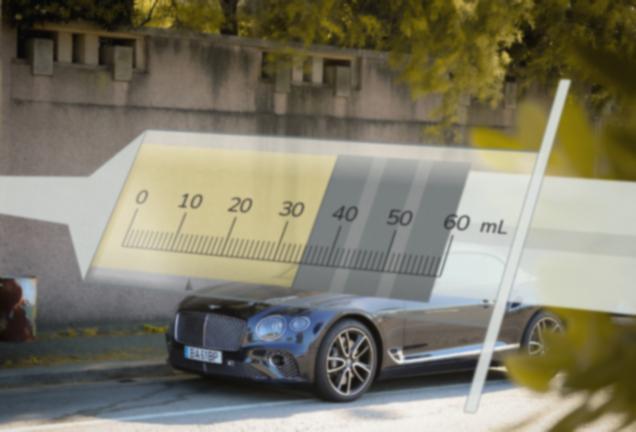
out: 35 mL
